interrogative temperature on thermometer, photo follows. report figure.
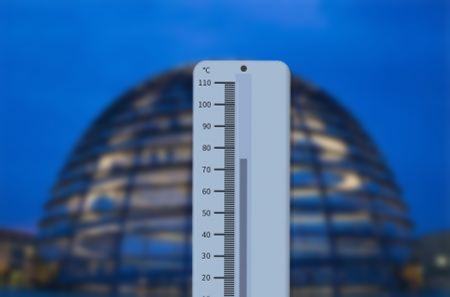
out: 75 °C
